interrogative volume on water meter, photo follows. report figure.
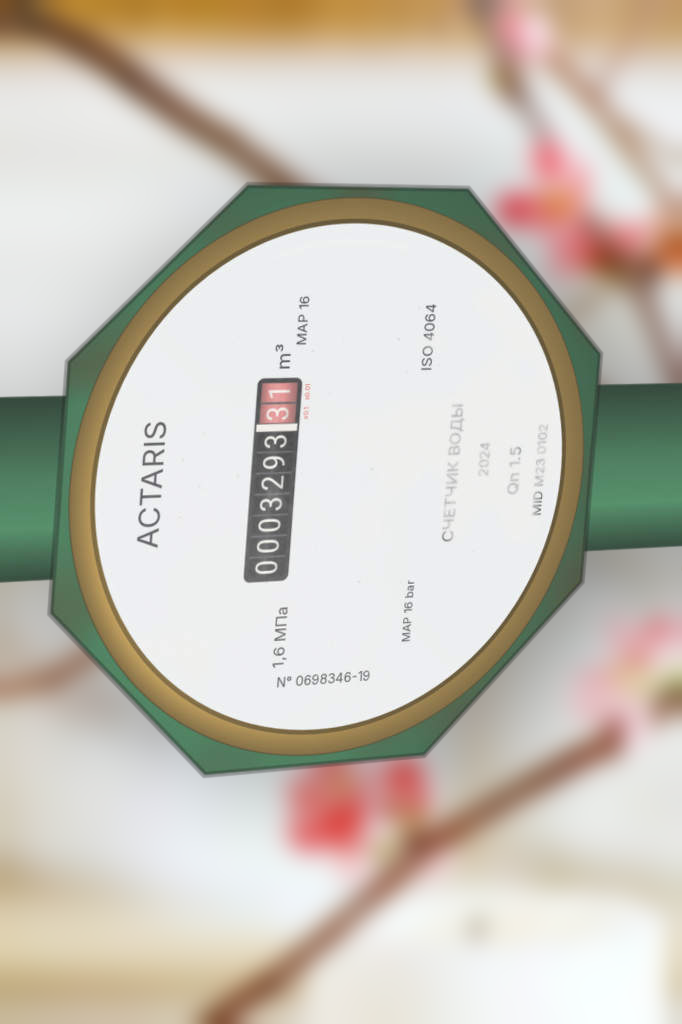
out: 3293.31 m³
